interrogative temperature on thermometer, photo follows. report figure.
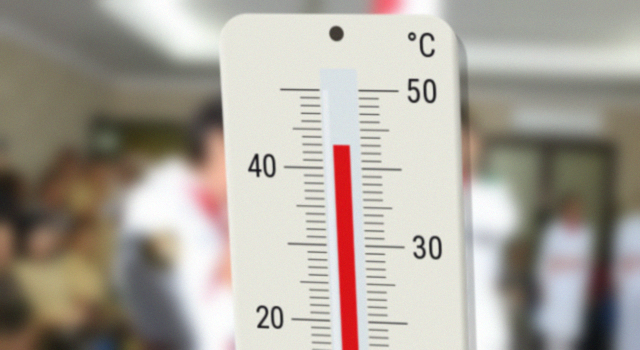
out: 43 °C
